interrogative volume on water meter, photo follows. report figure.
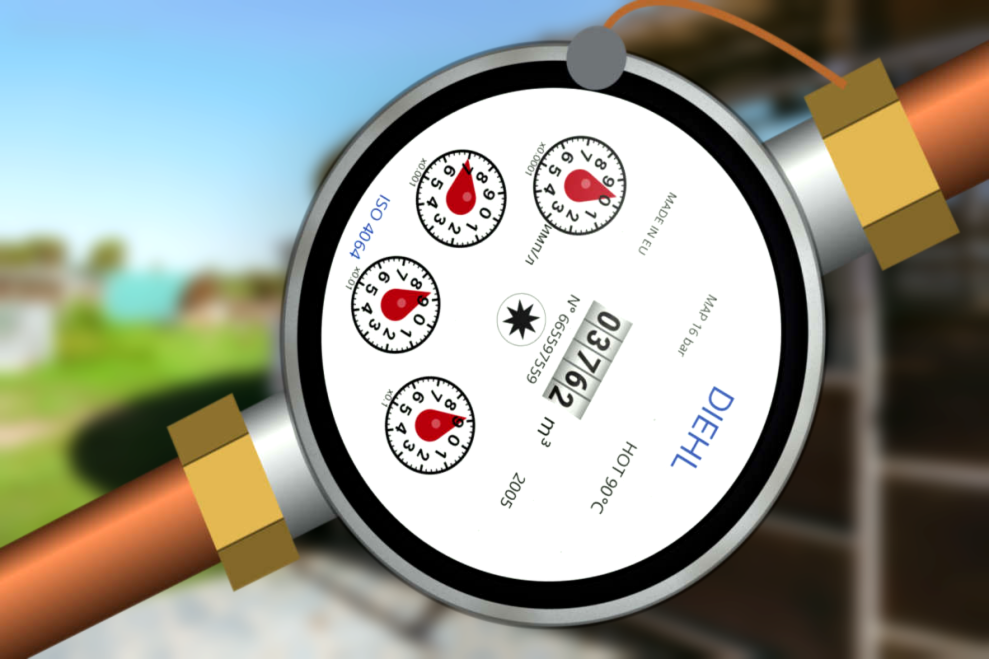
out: 3761.8869 m³
